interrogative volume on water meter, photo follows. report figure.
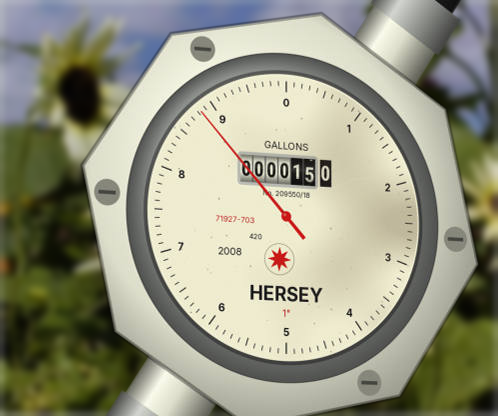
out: 148.8 gal
